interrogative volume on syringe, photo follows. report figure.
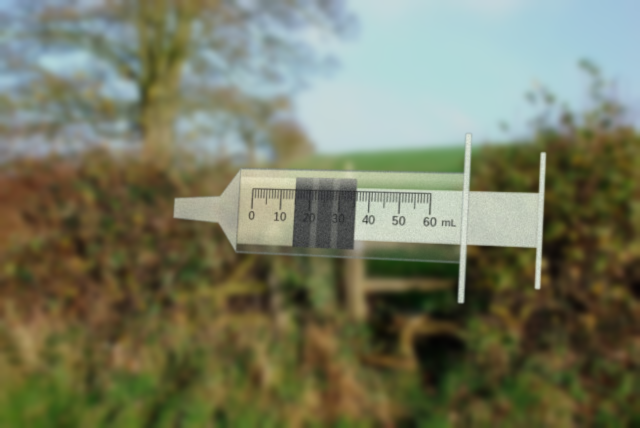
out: 15 mL
